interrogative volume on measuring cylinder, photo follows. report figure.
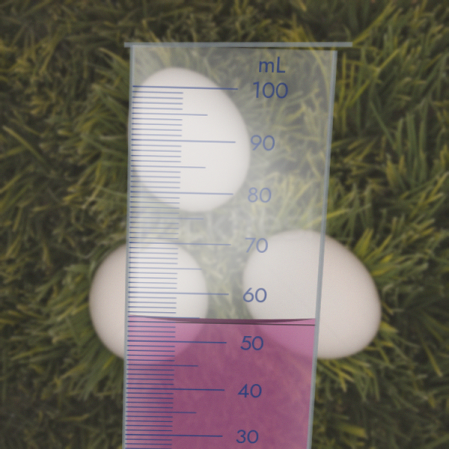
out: 54 mL
